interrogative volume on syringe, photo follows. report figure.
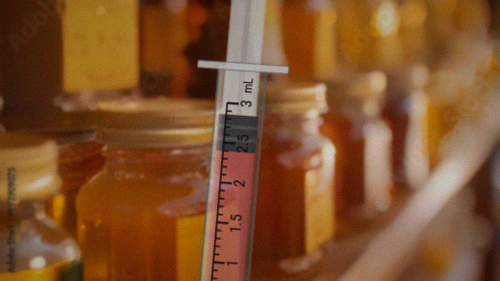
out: 2.4 mL
